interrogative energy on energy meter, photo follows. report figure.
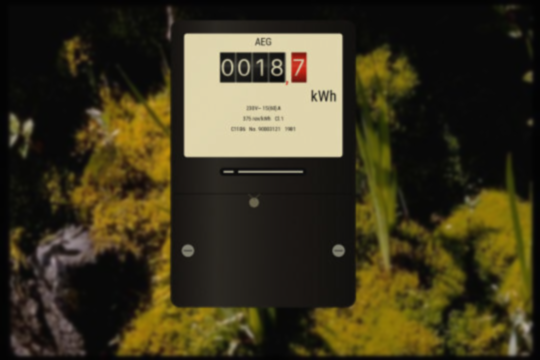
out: 18.7 kWh
